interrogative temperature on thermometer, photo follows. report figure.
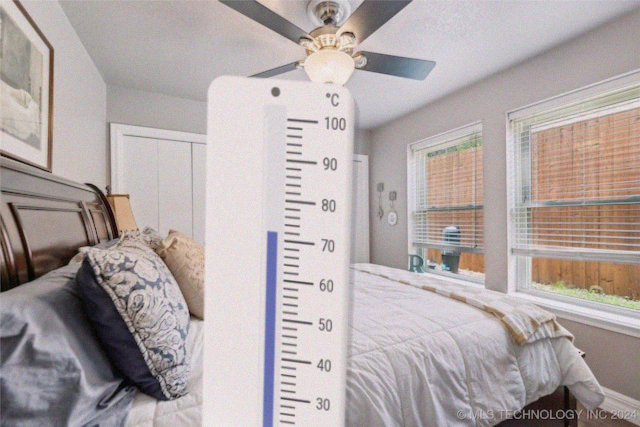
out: 72 °C
